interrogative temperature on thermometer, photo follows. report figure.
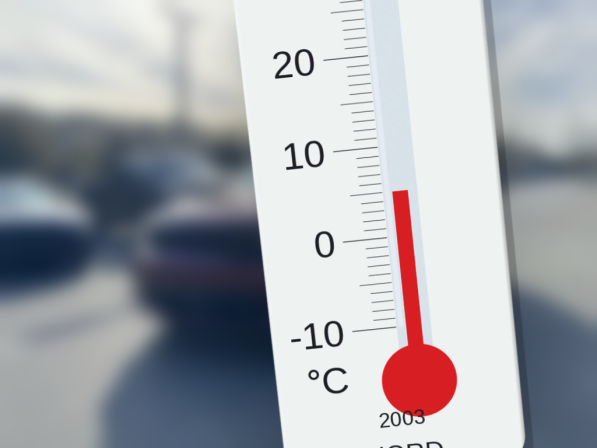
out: 5 °C
